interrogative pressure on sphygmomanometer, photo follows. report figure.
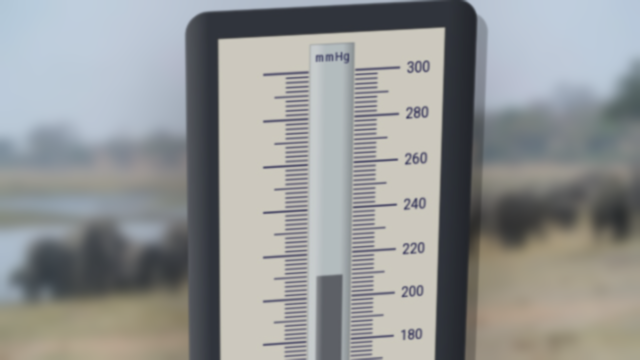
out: 210 mmHg
